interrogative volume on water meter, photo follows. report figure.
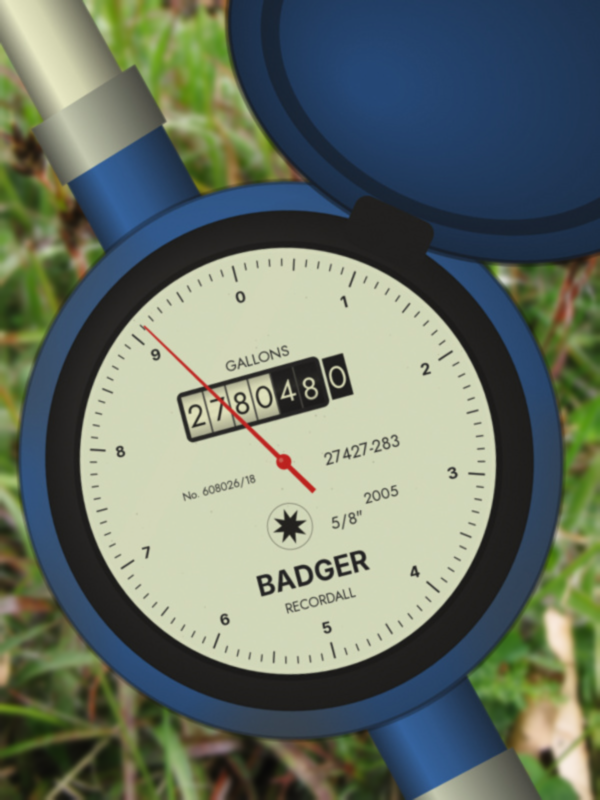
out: 2780479.1 gal
